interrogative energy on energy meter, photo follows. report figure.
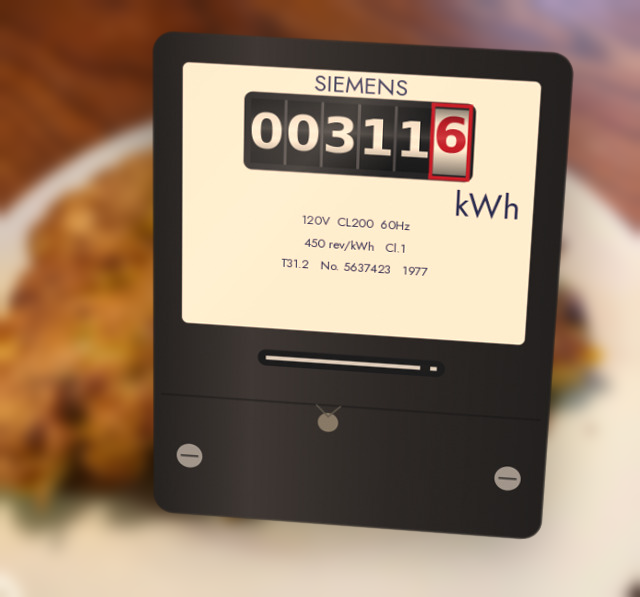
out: 311.6 kWh
